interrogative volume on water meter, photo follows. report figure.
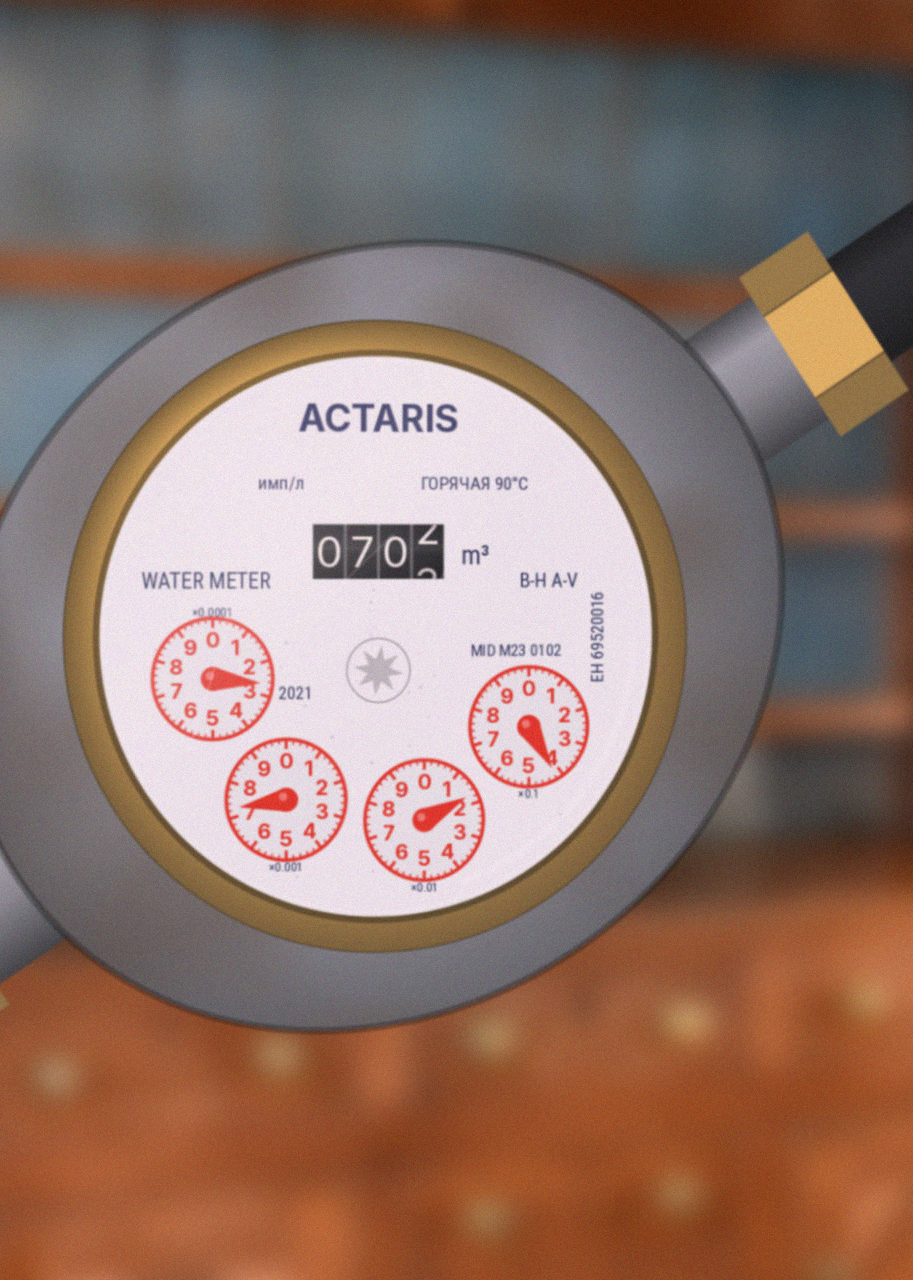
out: 702.4172 m³
